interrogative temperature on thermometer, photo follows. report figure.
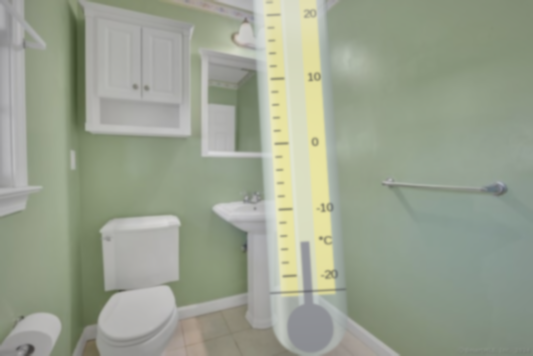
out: -15 °C
